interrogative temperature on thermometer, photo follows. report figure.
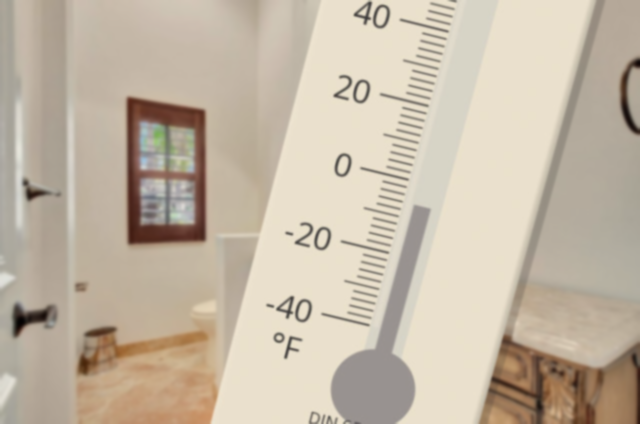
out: -6 °F
